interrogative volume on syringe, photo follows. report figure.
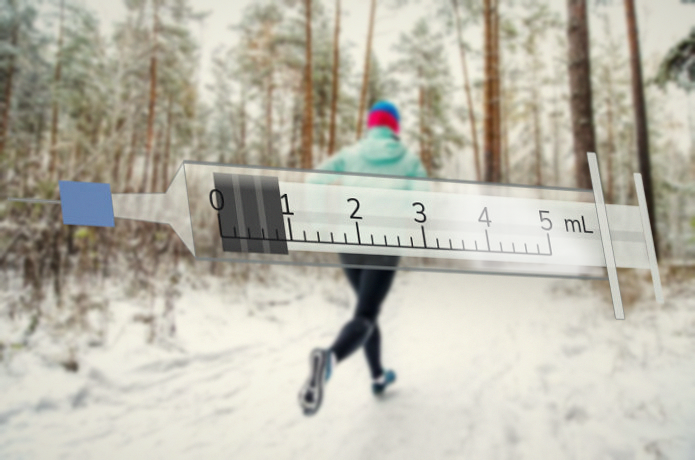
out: 0 mL
